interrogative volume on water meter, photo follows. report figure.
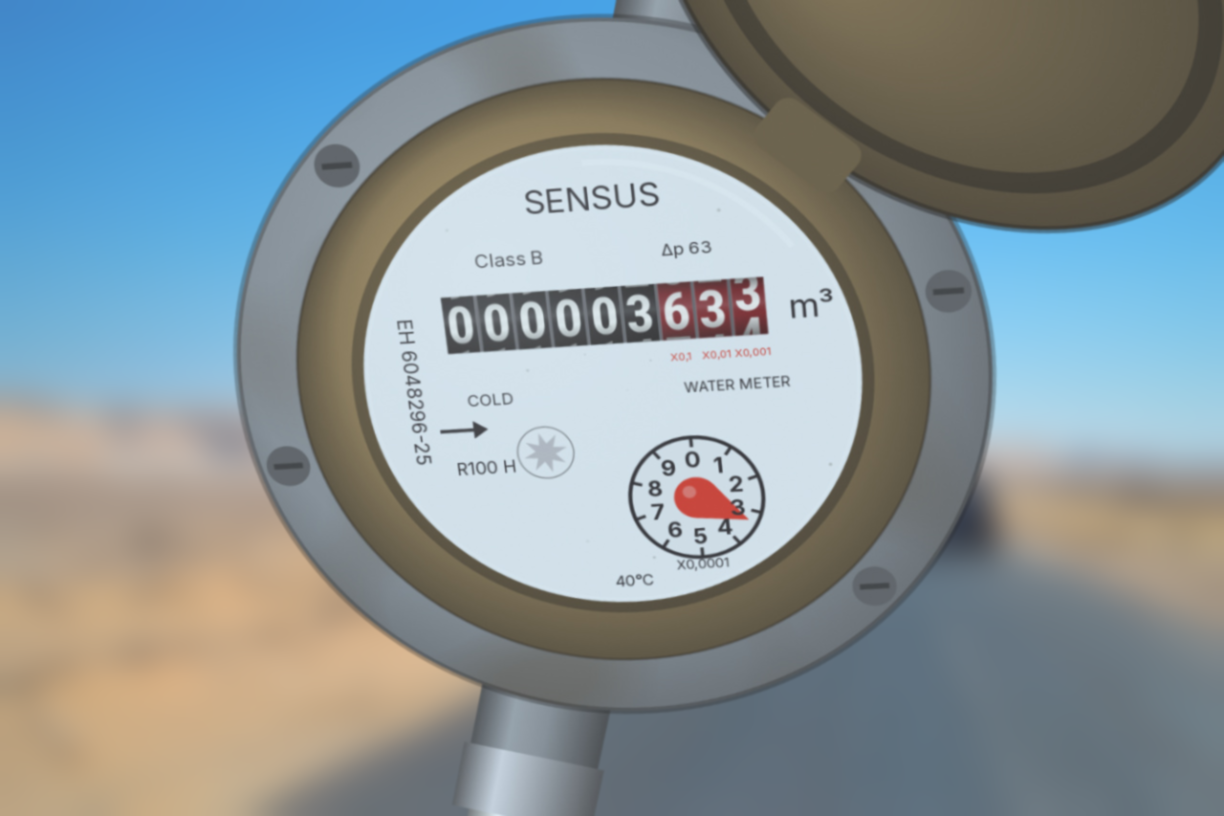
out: 3.6333 m³
